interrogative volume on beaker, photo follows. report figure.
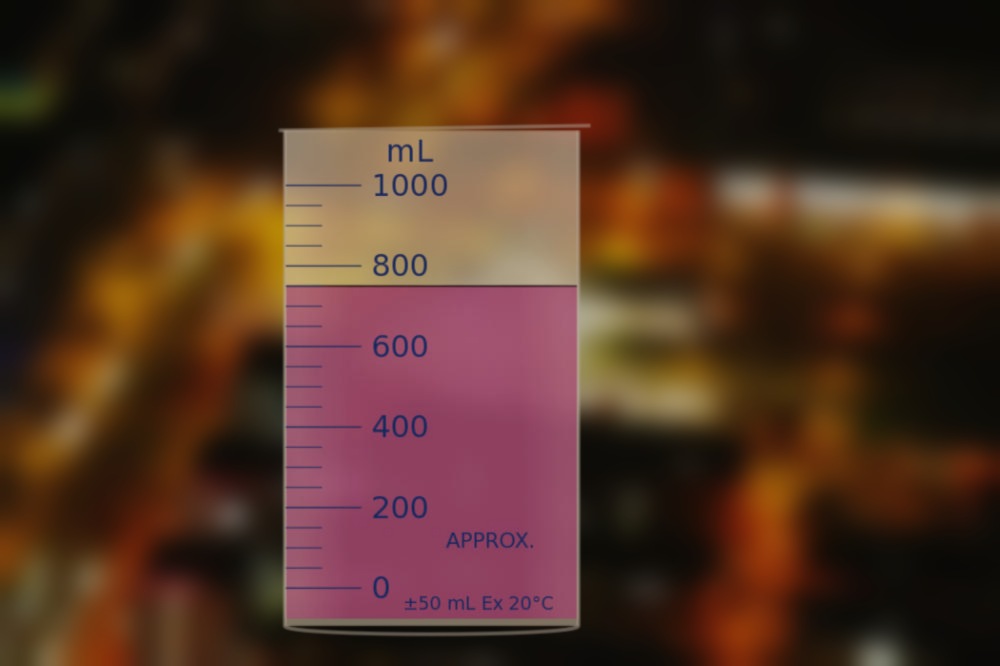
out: 750 mL
